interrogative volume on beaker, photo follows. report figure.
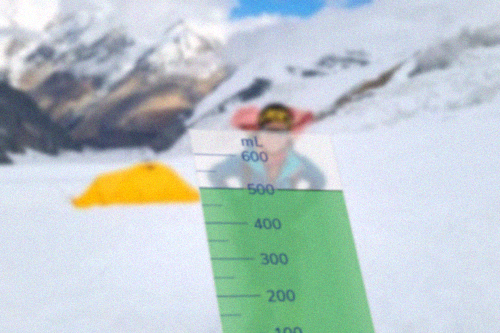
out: 500 mL
